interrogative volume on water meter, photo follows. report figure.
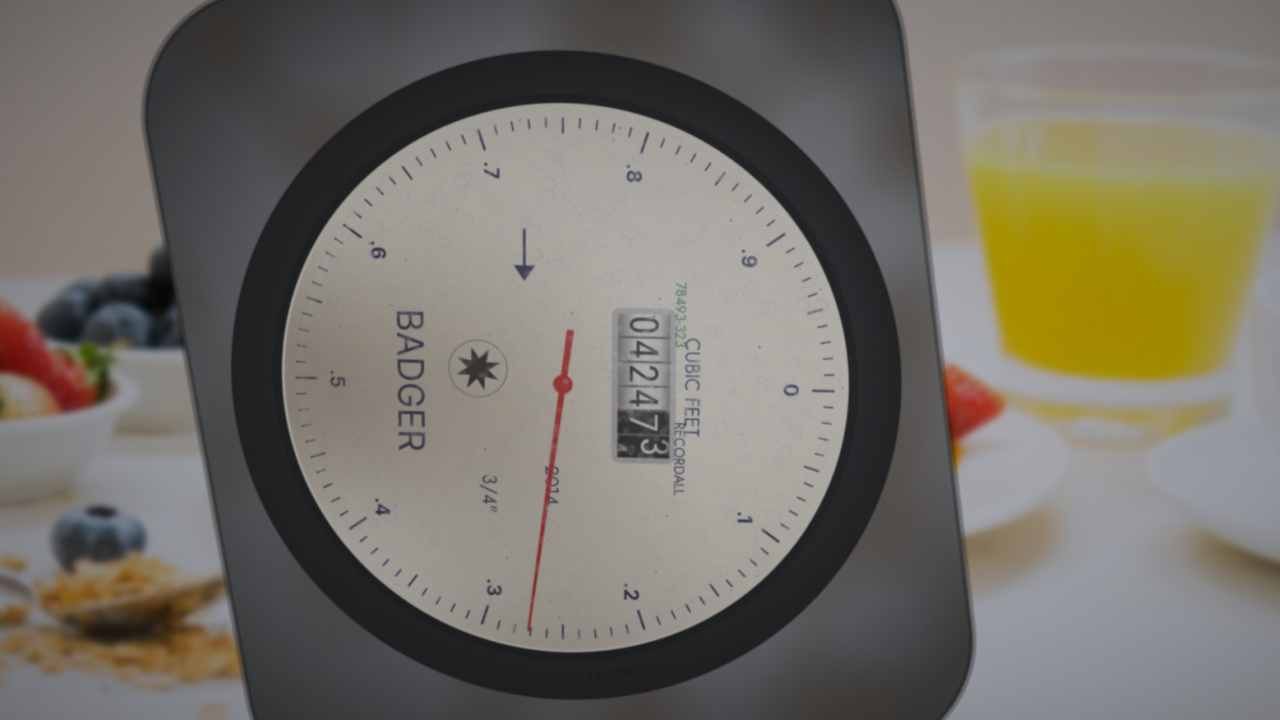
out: 42473.27 ft³
